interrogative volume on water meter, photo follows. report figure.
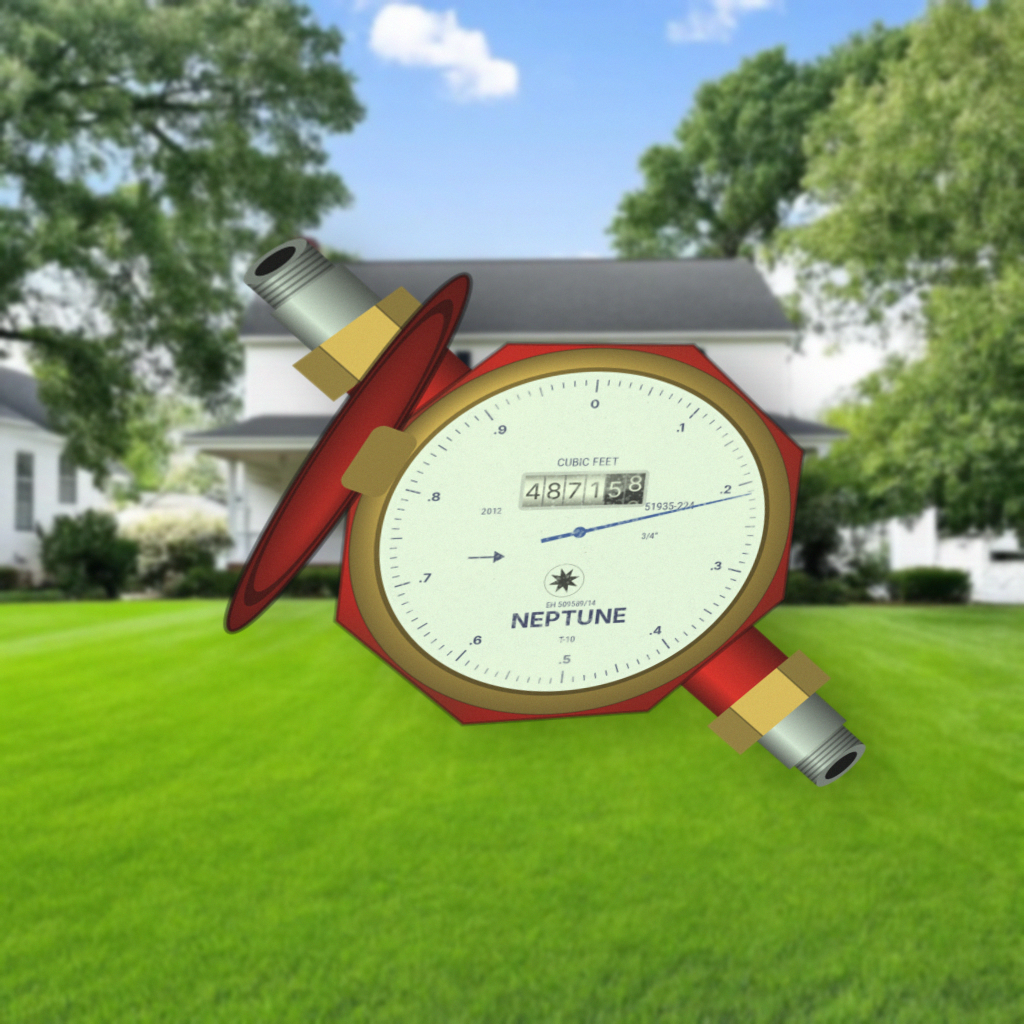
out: 487158.21 ft³
